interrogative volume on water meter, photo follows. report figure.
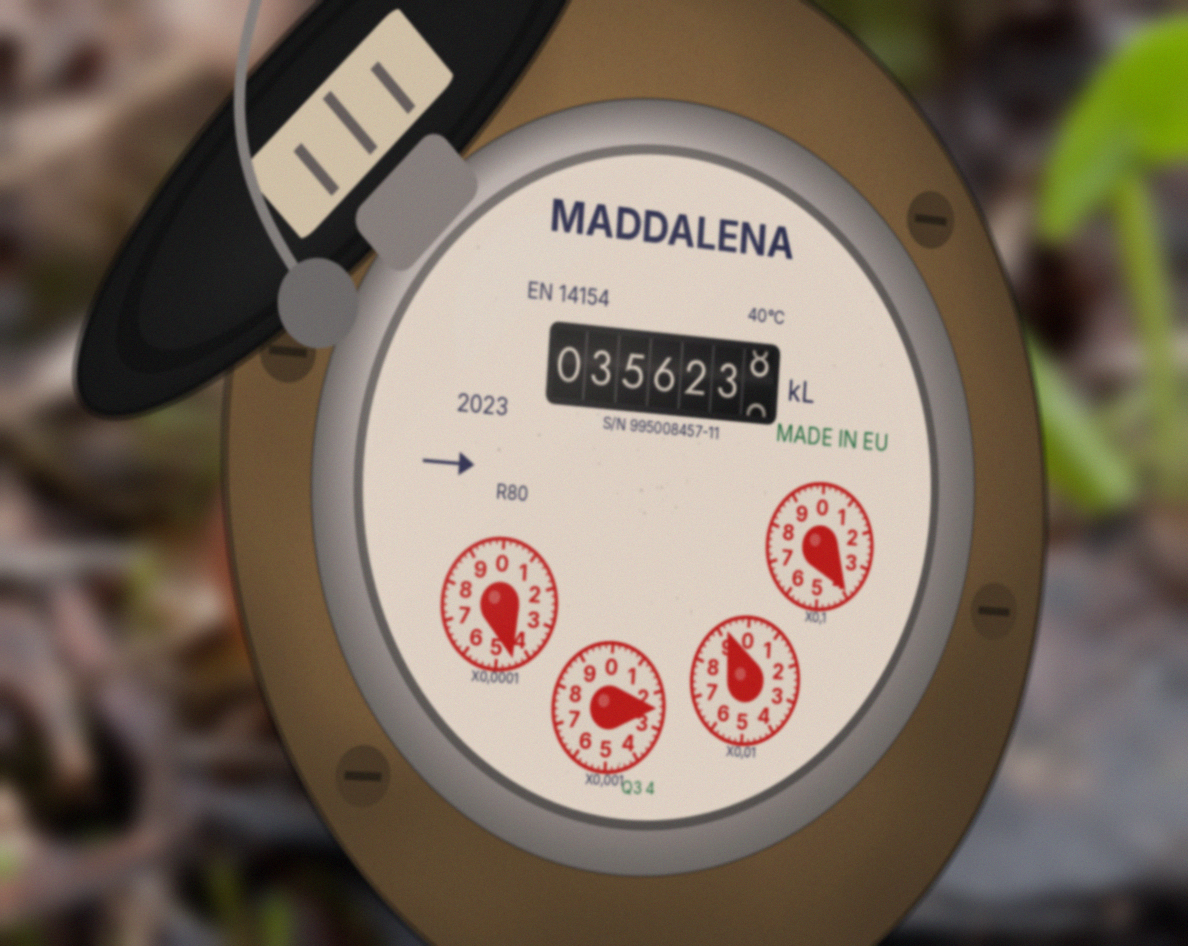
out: 356238.3924 kL
